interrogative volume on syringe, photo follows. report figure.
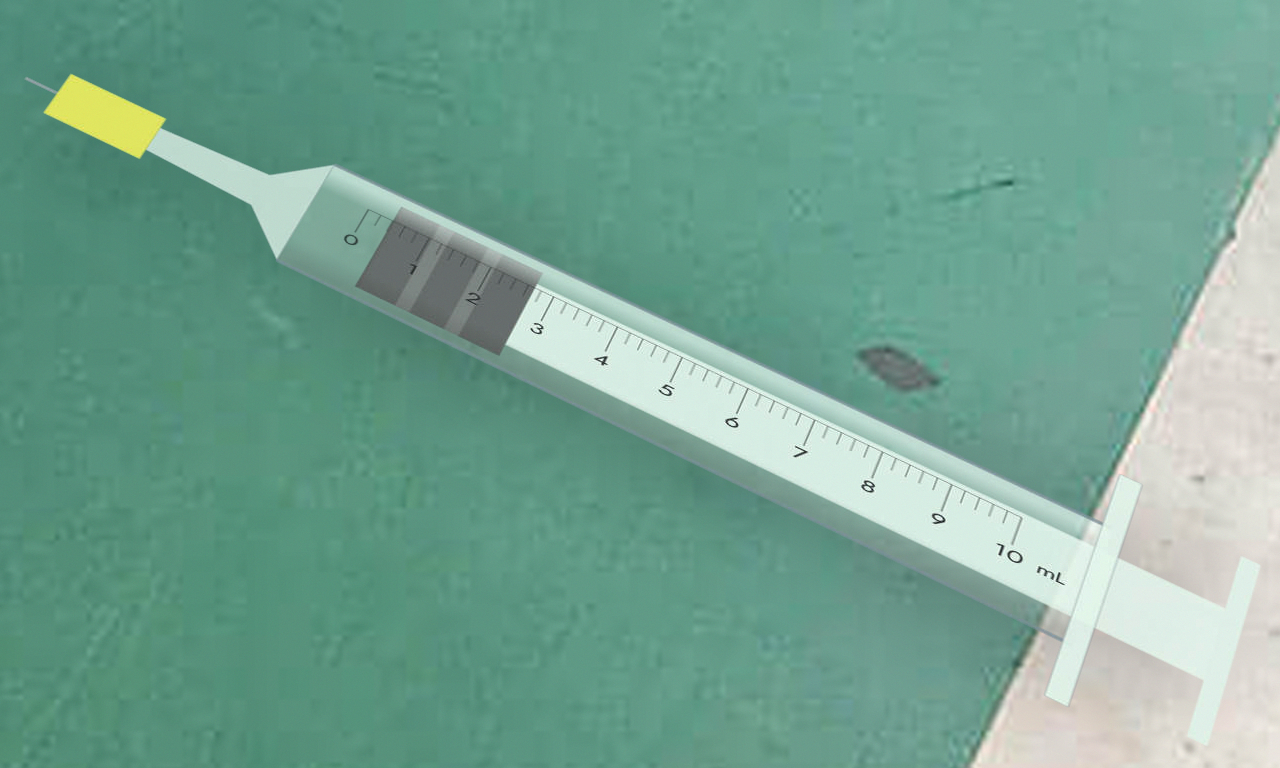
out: 0.4 mL
